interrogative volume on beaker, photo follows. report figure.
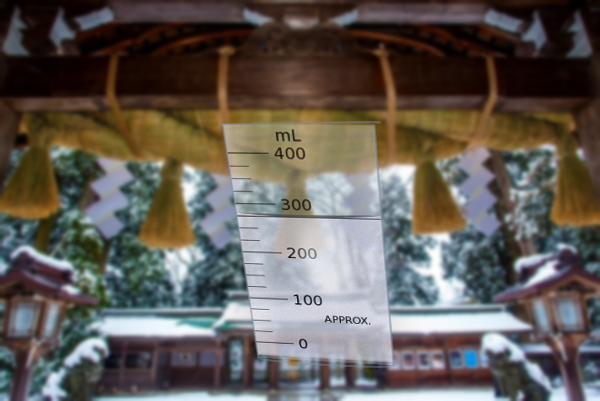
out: 275 mL
